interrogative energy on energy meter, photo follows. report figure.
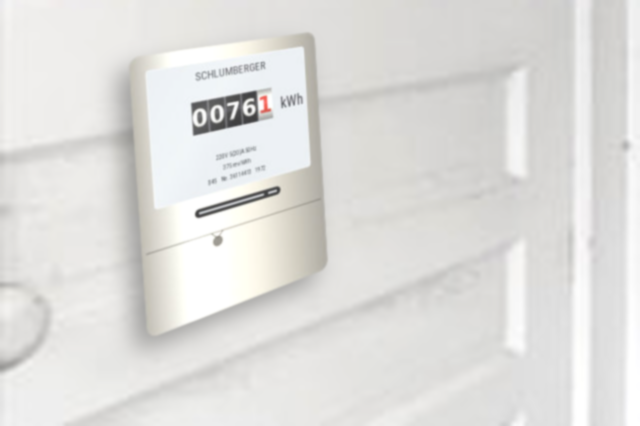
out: 76.1 kWh
